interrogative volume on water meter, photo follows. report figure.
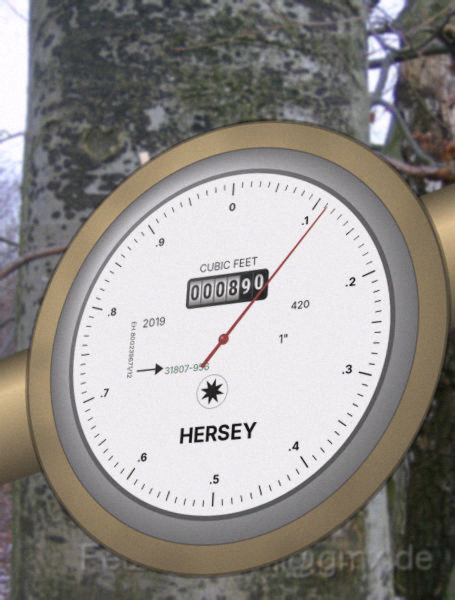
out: 890.11 ft³
